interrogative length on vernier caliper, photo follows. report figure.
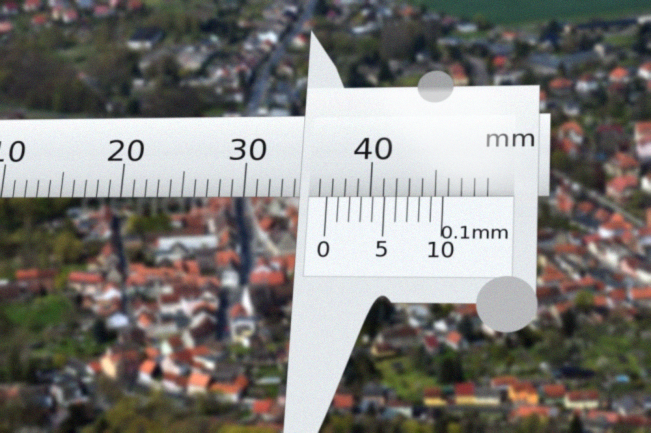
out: 36.6 mm
